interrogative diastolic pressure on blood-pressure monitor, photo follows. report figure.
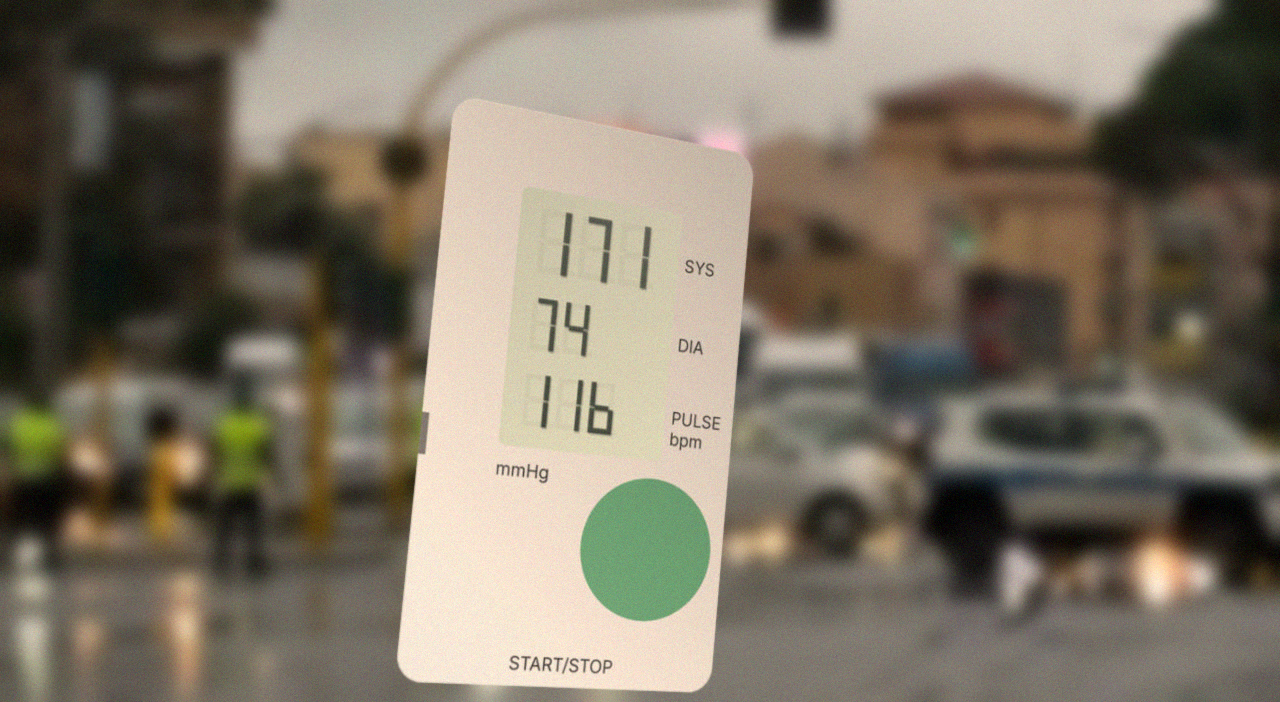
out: 74 mmHg
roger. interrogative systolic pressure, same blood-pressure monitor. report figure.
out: 171 mmHg
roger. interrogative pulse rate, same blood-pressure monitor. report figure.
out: 116 bpm
